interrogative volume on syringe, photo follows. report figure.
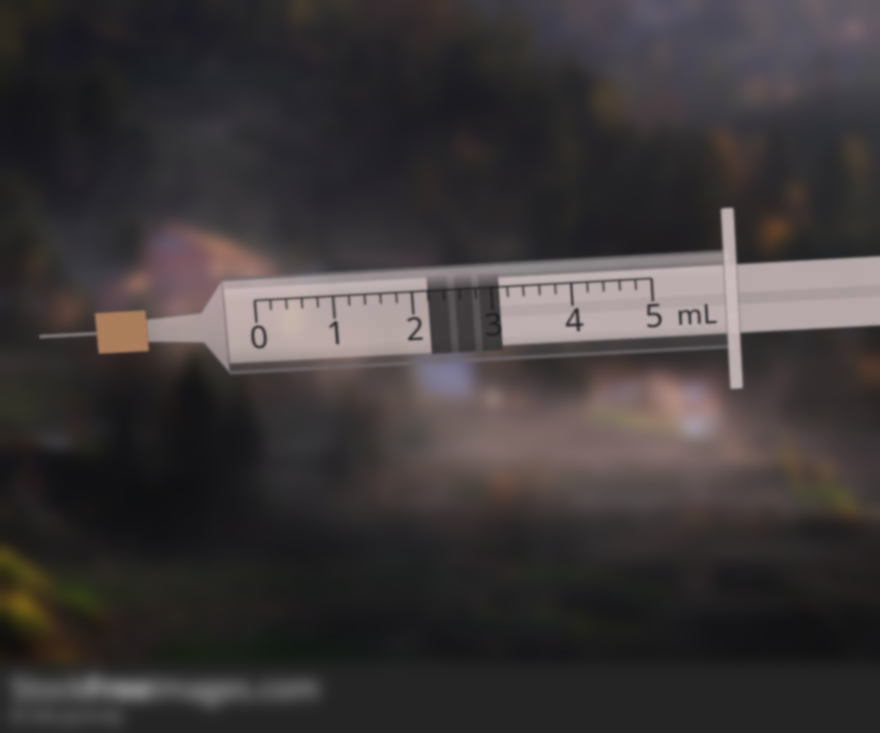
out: 2.2 mL
